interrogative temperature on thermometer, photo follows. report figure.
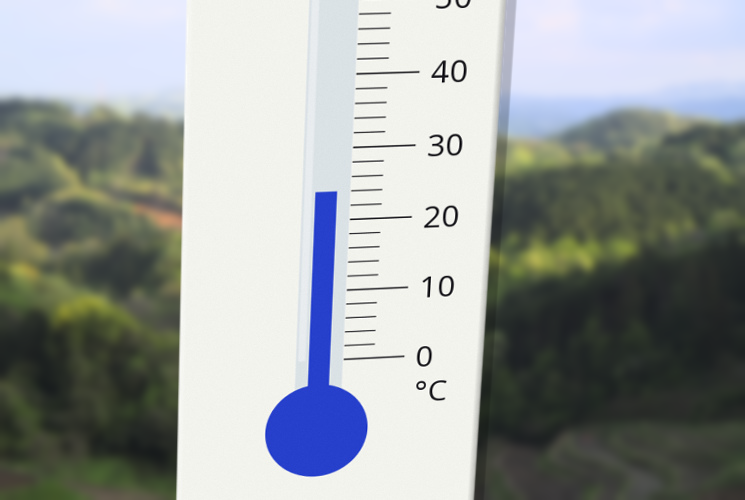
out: 24 °C
